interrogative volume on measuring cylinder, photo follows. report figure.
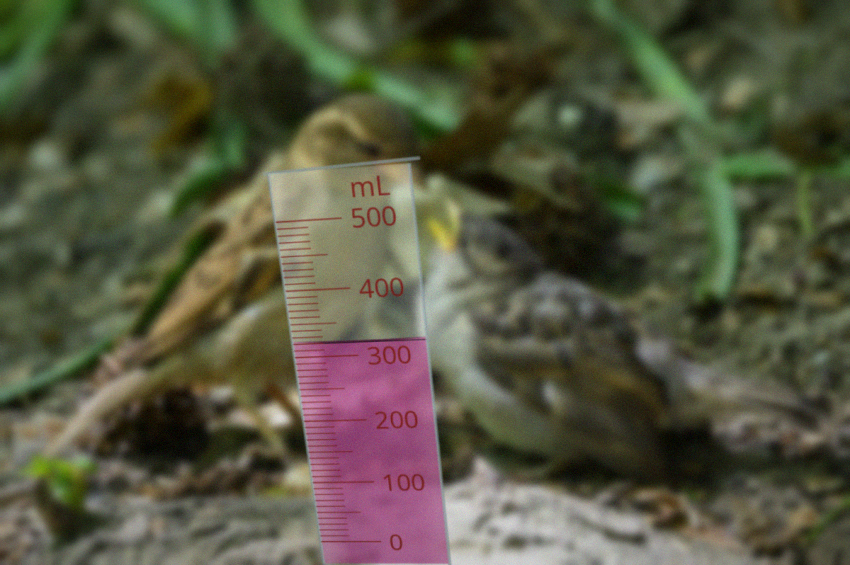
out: 320 mL
